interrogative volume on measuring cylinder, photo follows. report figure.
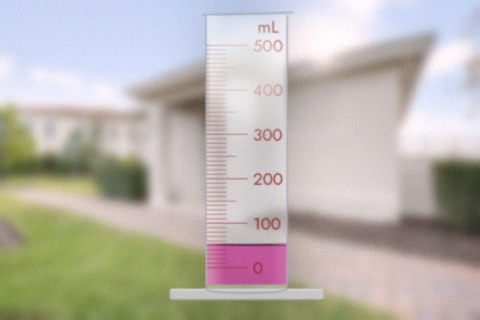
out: 50 mL
